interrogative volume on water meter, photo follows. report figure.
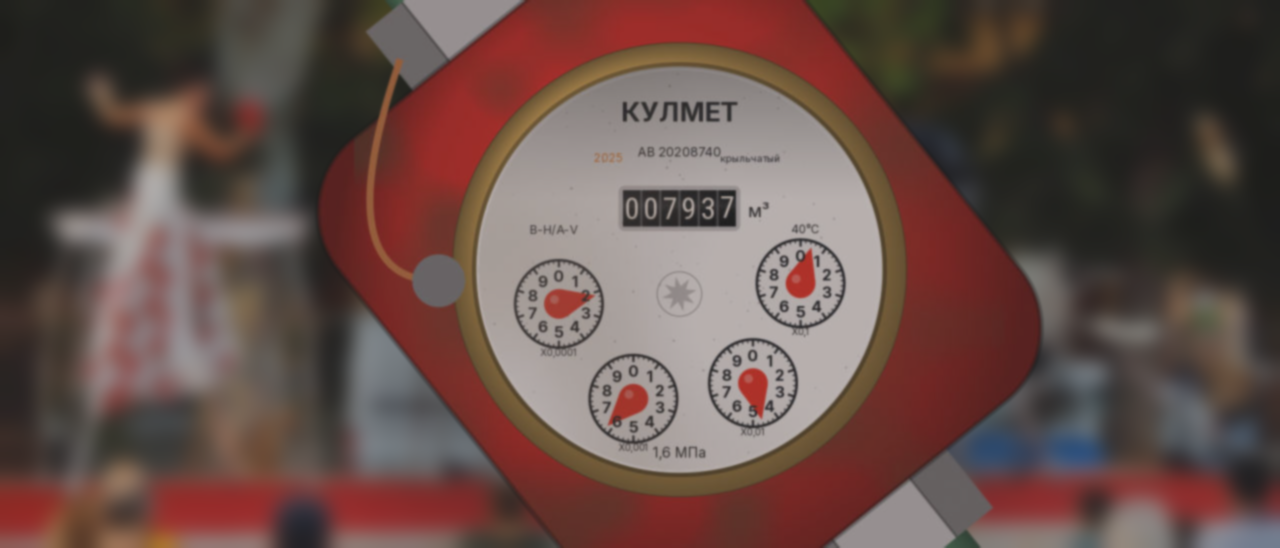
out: 7937.0462 m³
